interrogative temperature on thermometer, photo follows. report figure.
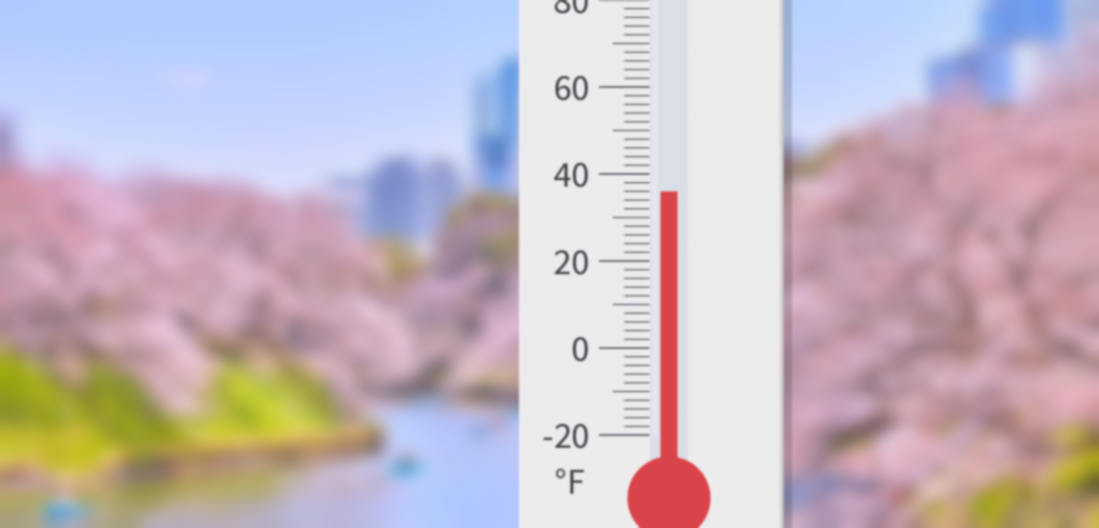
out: 36 °F
